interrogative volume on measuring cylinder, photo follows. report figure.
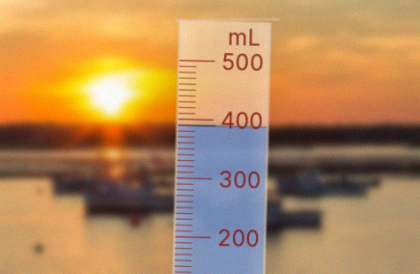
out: 390 mL
